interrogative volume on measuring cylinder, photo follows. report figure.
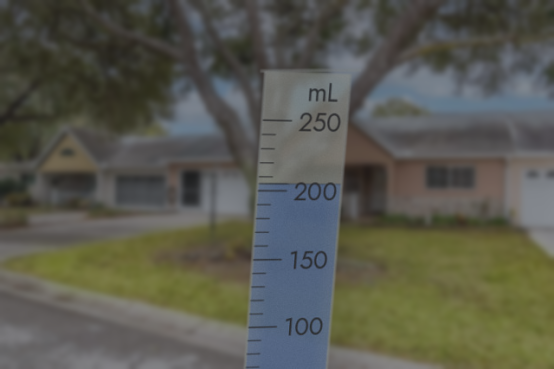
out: 205 mL
